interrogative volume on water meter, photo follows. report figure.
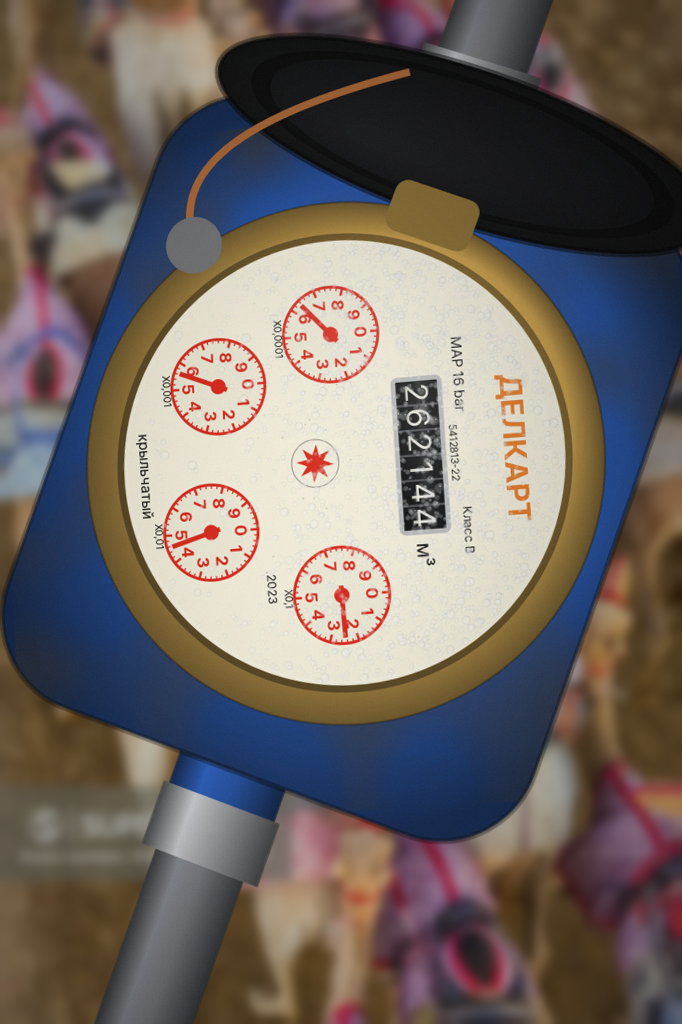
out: 262144.2456 m³
